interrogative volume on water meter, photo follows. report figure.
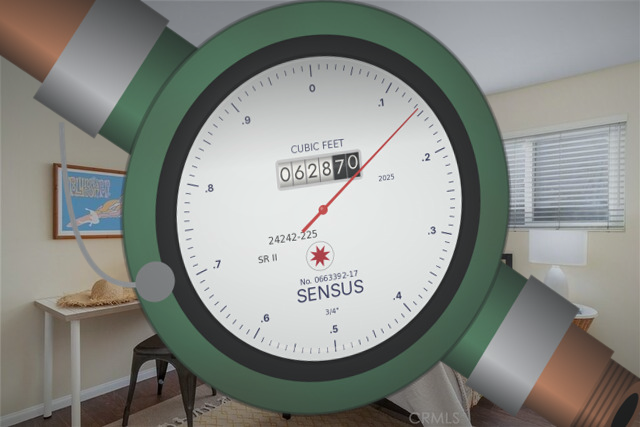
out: 62870.14 ft³
